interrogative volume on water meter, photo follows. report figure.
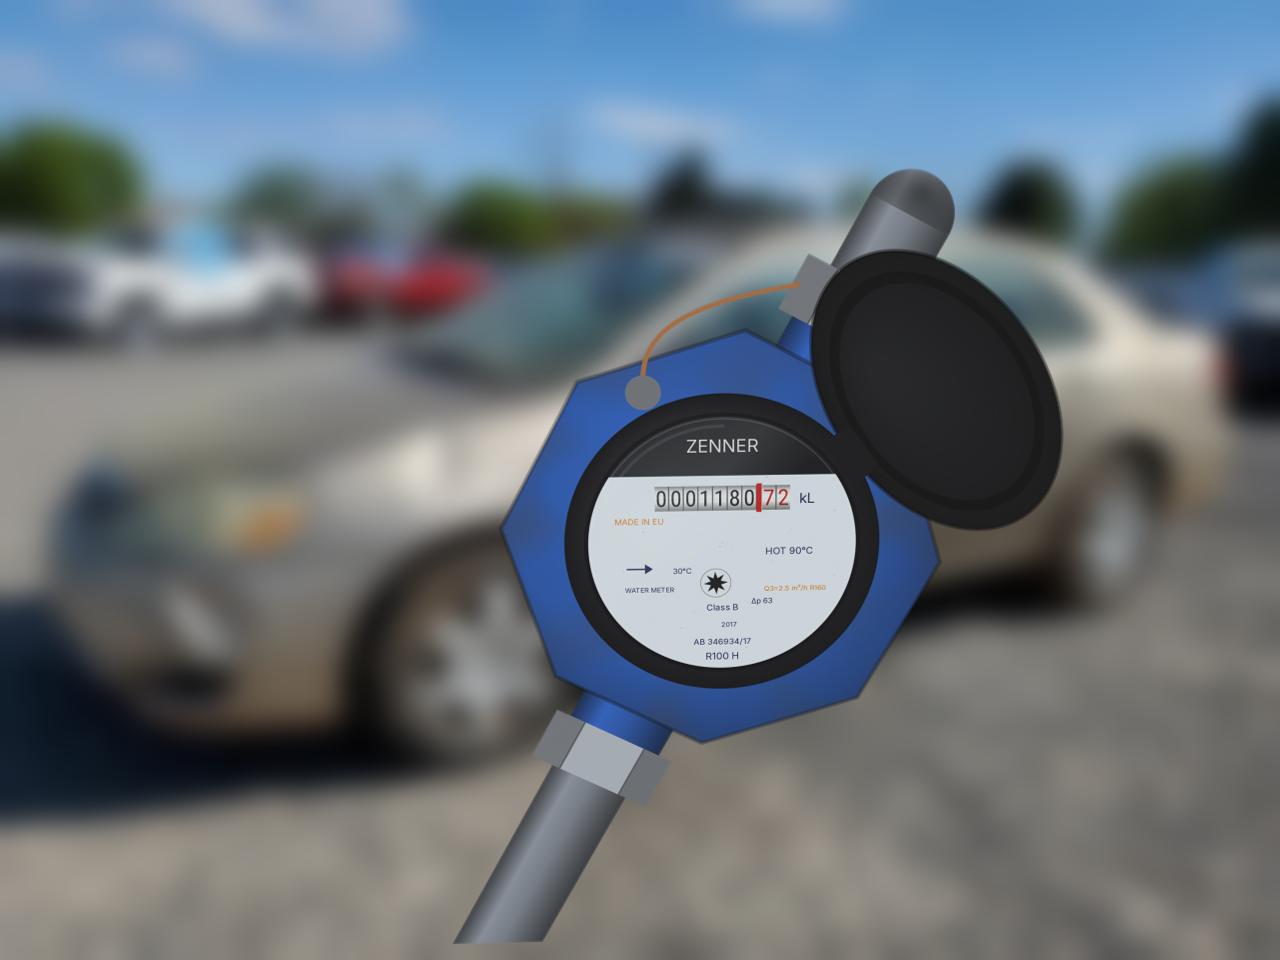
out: 1180.72 kL
